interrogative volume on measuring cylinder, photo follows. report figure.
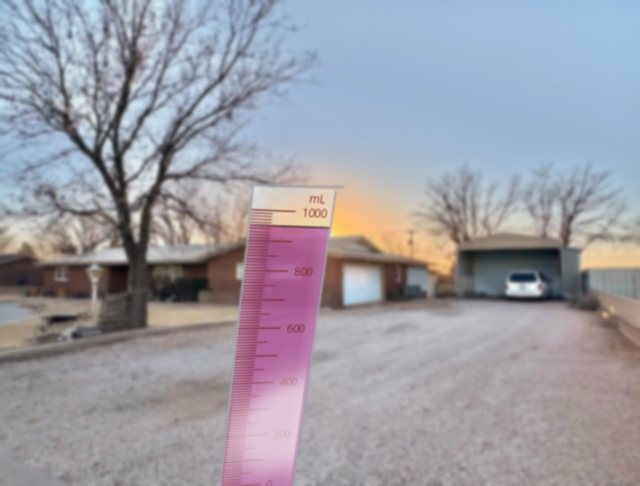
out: 950 mL
